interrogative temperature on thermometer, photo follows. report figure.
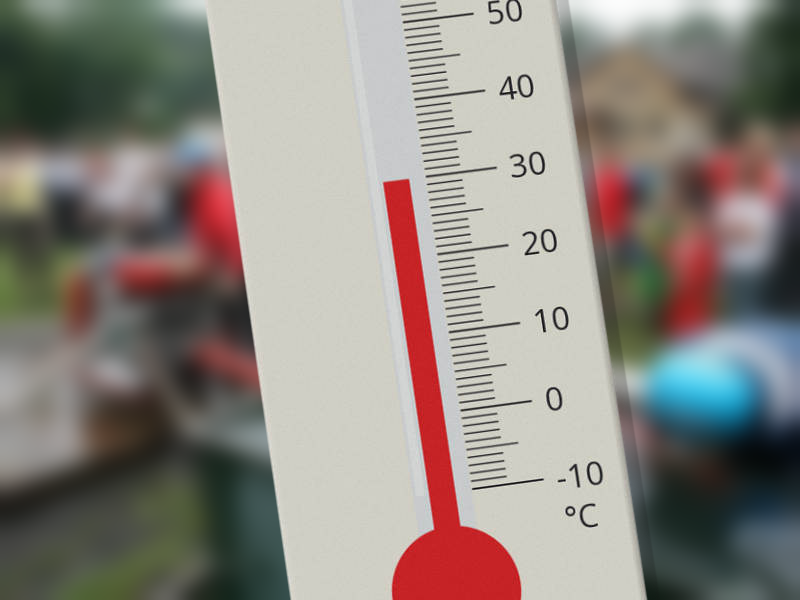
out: 30 °C
